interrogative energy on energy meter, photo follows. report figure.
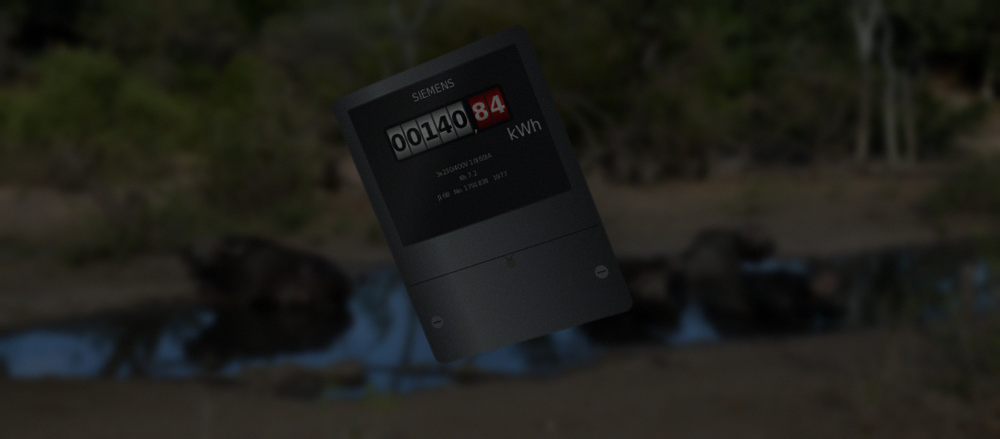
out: 140.84 kWh
